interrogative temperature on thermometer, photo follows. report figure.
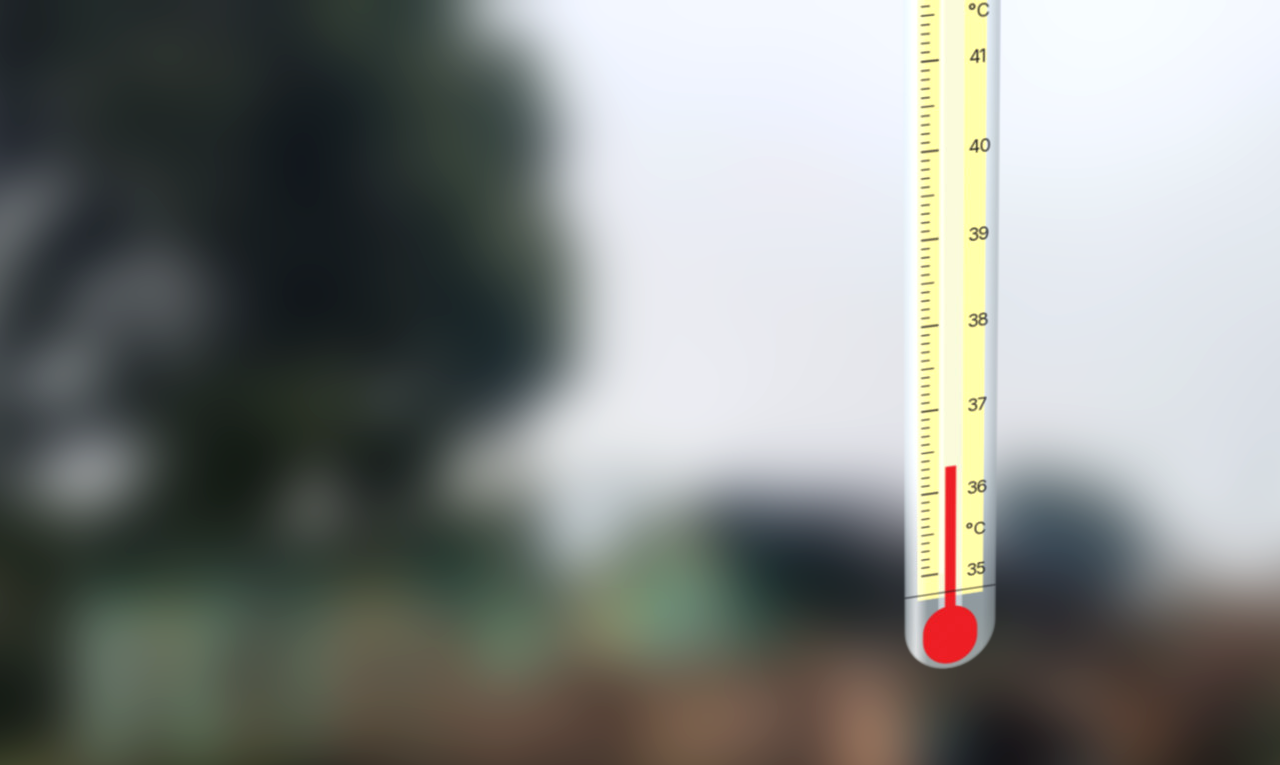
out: 36.3 °C
